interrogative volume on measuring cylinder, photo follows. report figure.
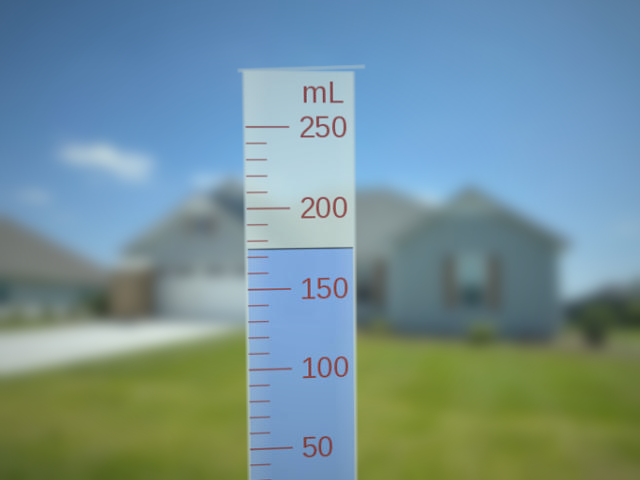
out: 175 mL
